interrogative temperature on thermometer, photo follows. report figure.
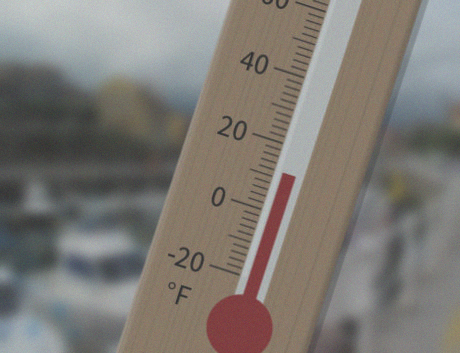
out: 12 °F
